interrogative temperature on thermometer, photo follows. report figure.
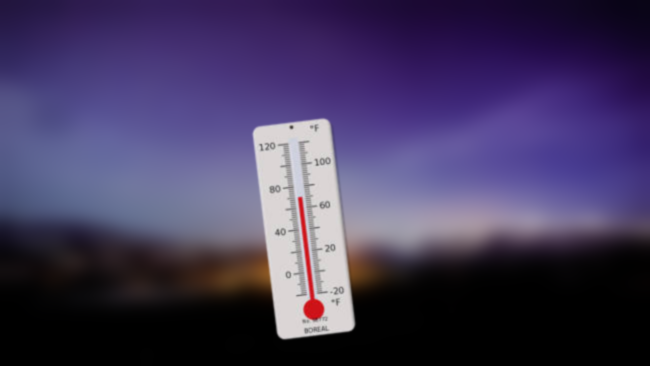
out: 70 °F
